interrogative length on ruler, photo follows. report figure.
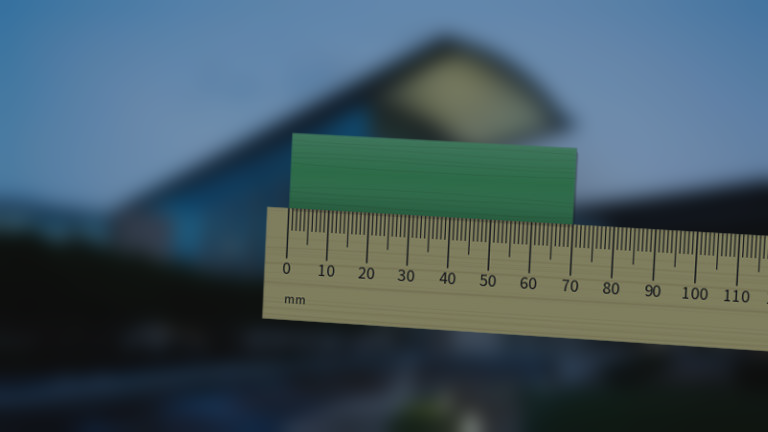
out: 70 mm
